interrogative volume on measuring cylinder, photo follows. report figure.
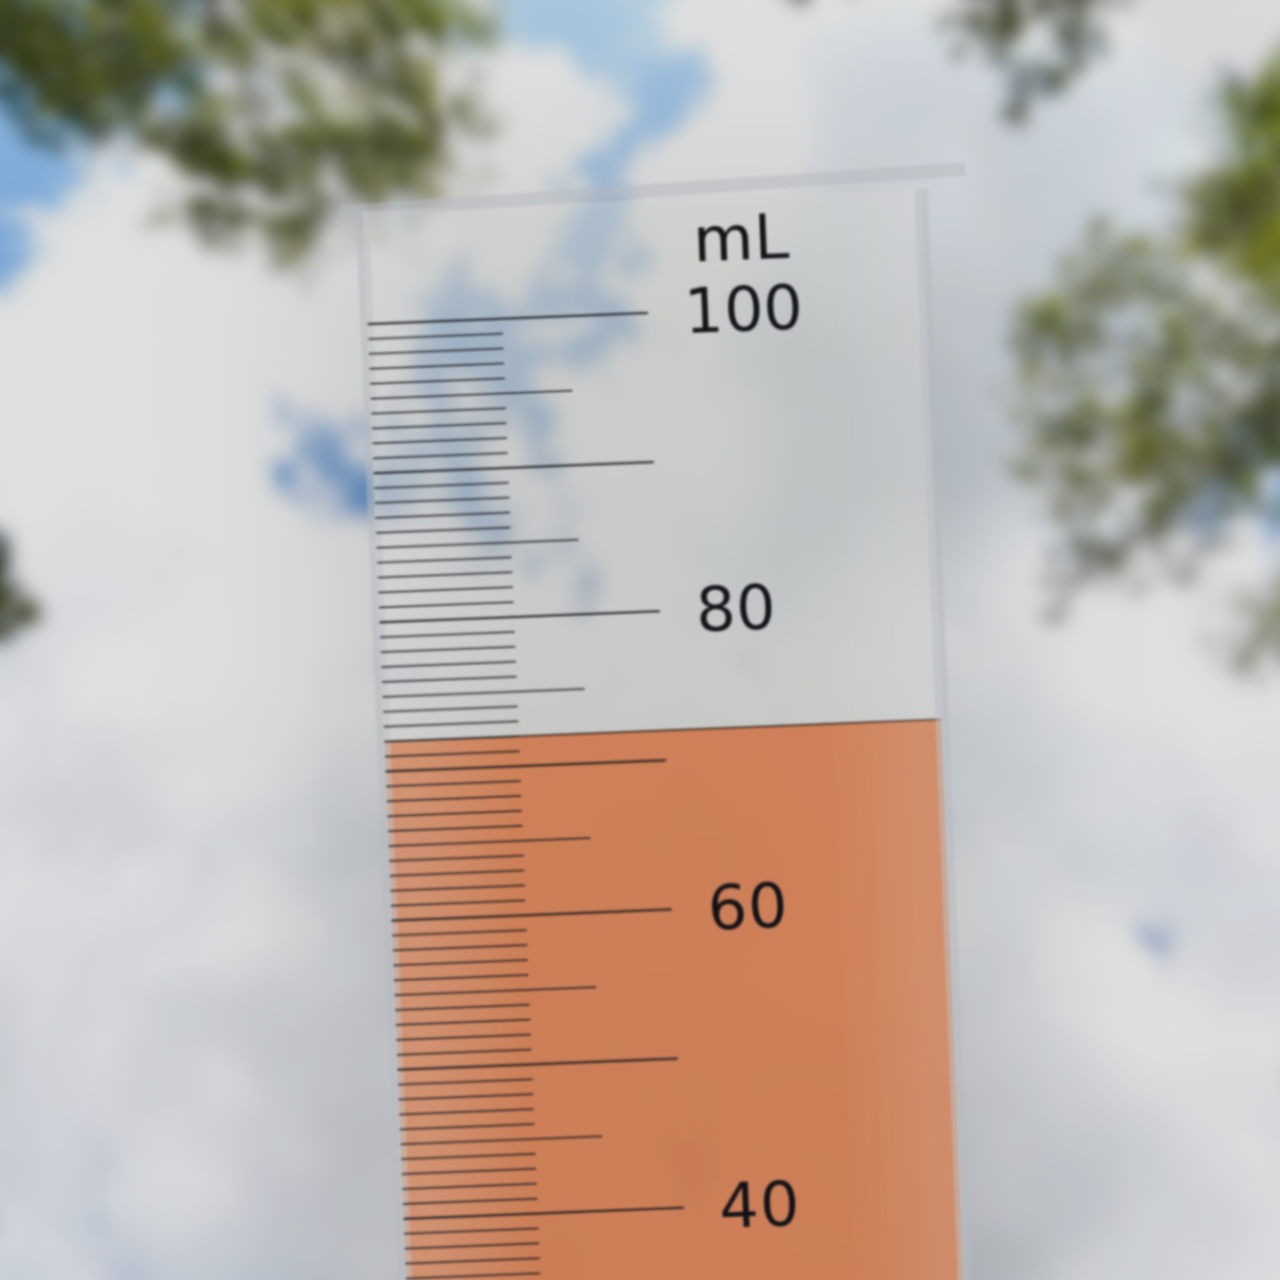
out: 72 mL
